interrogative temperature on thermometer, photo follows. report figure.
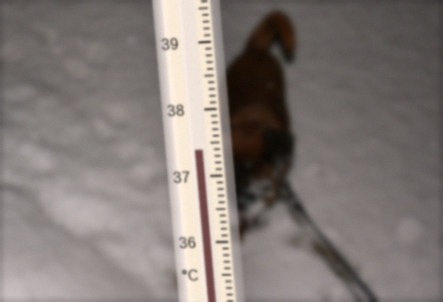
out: 37.4 °C
